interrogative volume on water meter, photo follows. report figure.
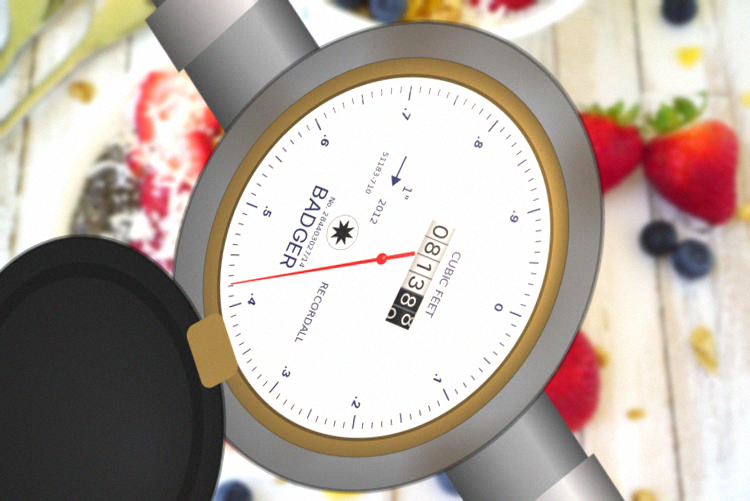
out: 81388.42 ft³
